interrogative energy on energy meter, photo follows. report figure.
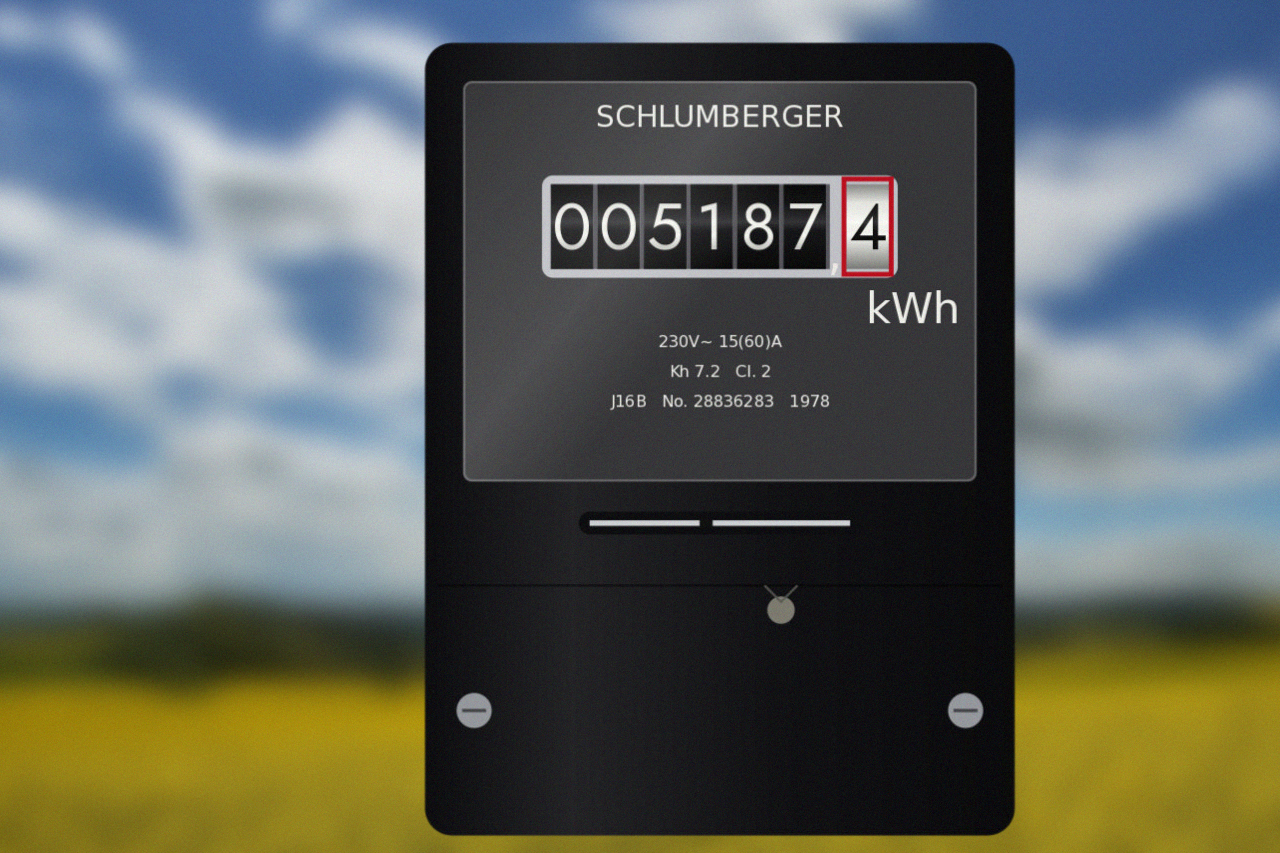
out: 5187.4 kWh
